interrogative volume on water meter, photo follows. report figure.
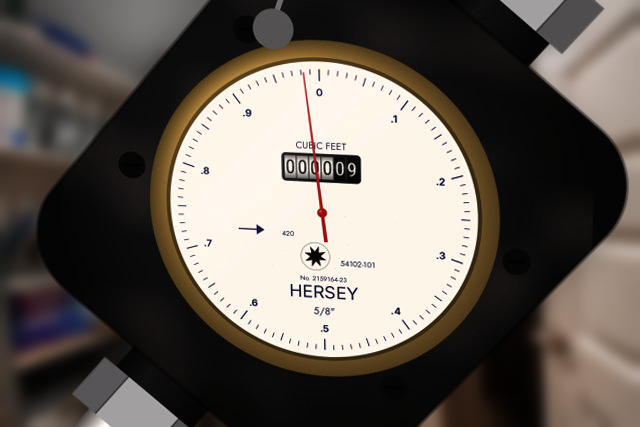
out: 8.98 ft³
